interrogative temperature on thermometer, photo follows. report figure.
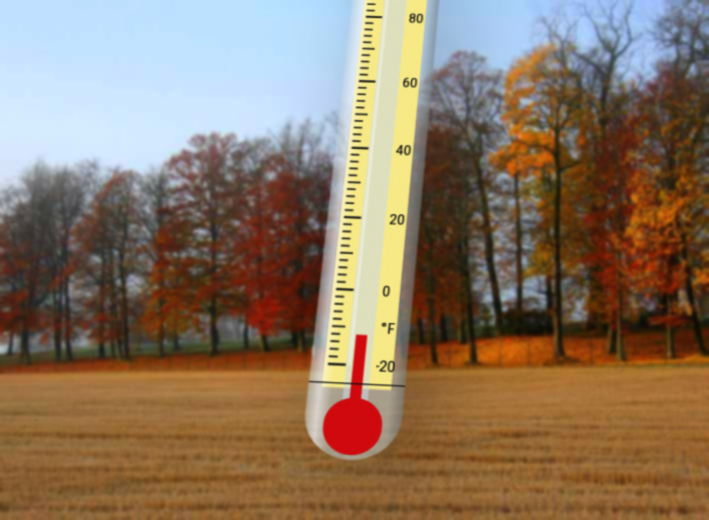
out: -12 °F
